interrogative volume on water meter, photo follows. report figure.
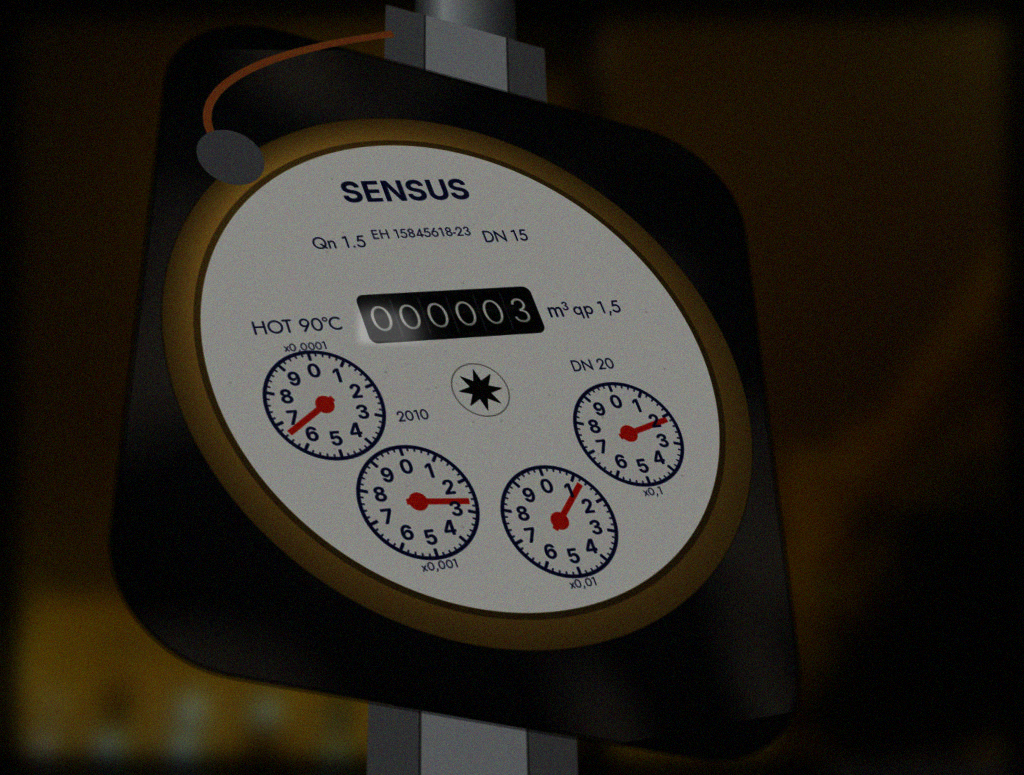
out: 3.2126 m³
